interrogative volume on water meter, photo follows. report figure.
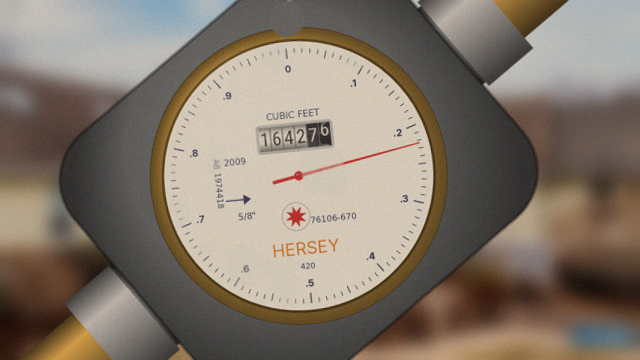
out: 164276.22 ft³
